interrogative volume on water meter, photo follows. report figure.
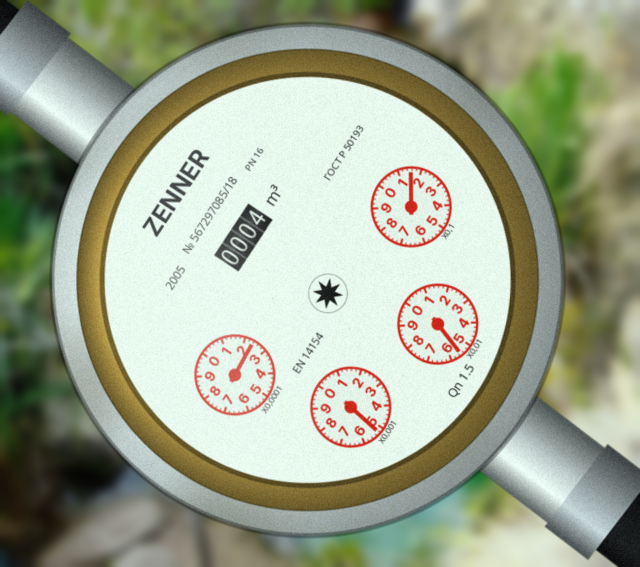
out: 4.1552 m³
